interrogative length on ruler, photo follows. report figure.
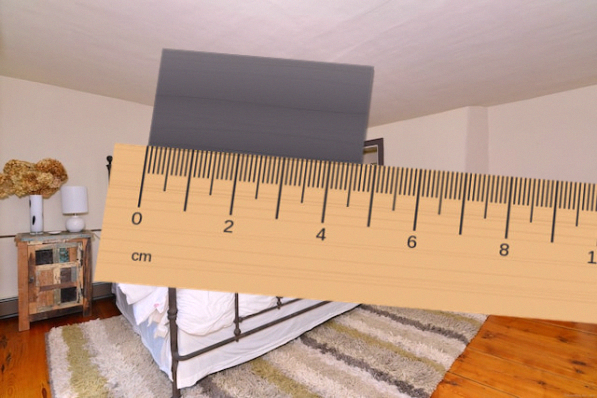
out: 4.7 cm
